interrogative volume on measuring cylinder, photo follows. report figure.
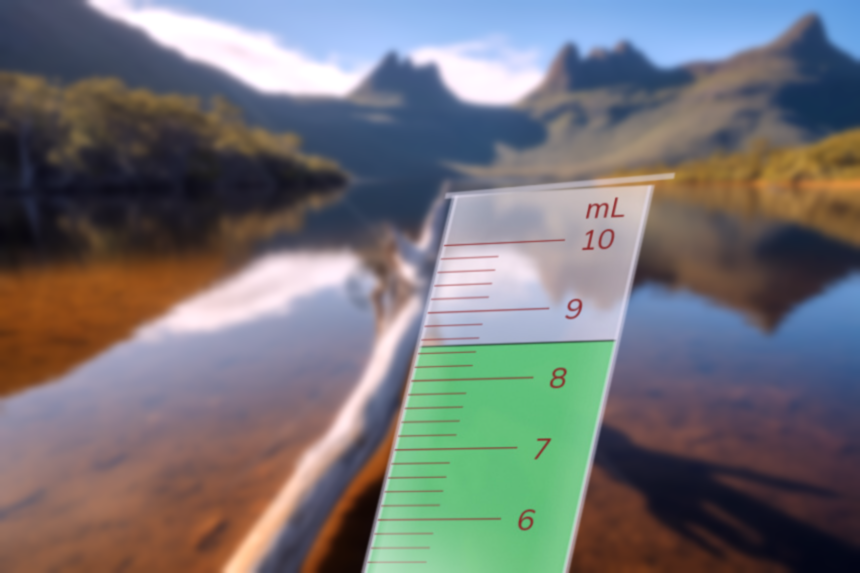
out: 8.5 mL
